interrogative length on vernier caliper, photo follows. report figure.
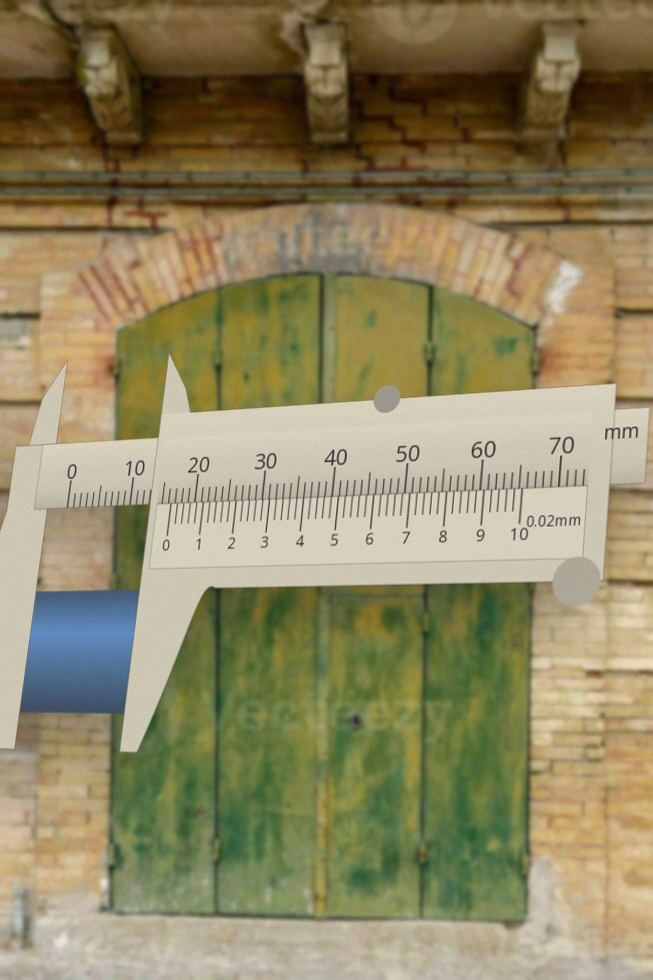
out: 16.4 mm
